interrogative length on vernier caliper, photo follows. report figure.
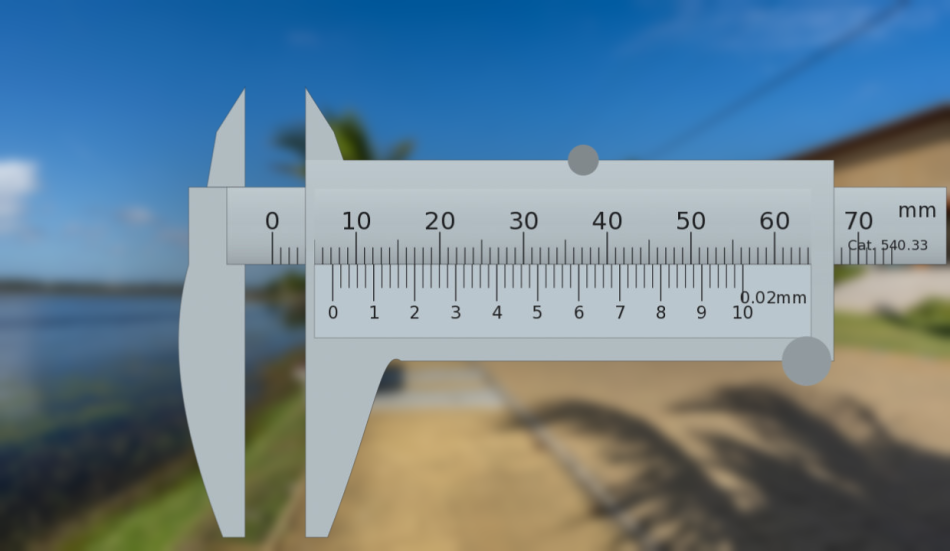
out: 7.2 mm
